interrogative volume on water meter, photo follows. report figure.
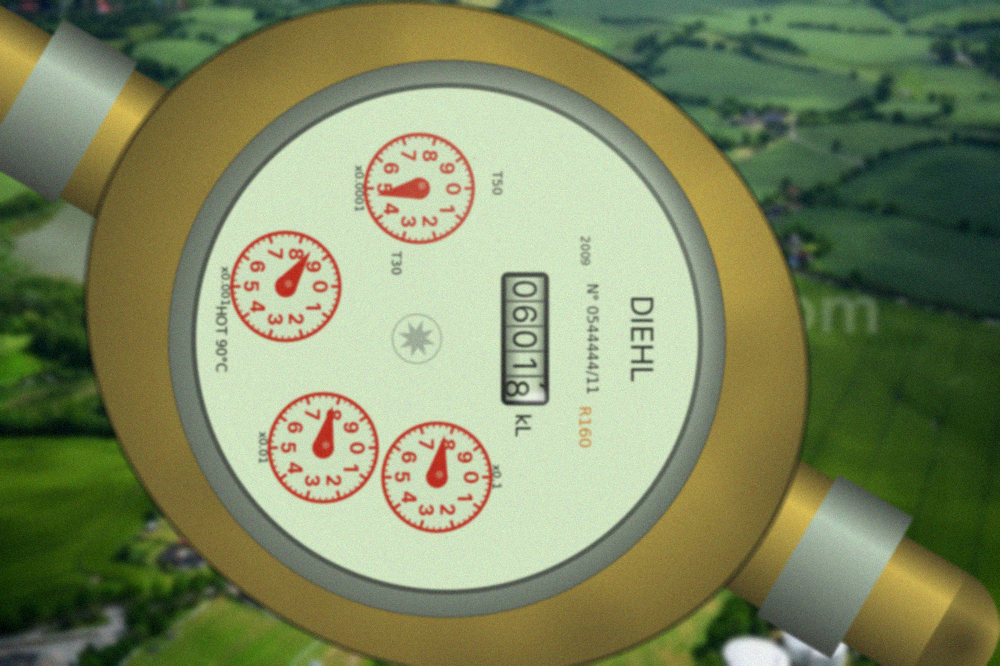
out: 6017.7784 kL
